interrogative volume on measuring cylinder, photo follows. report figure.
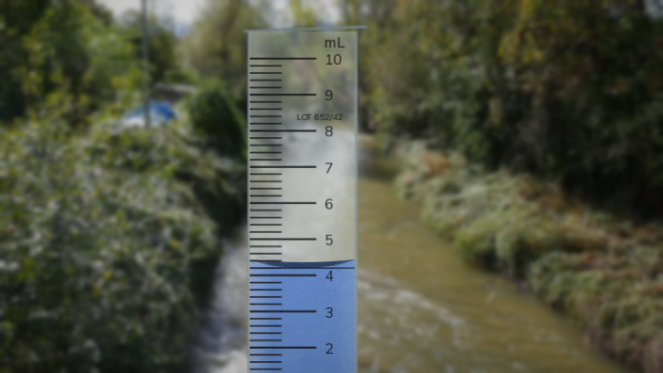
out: 4.2 mL
